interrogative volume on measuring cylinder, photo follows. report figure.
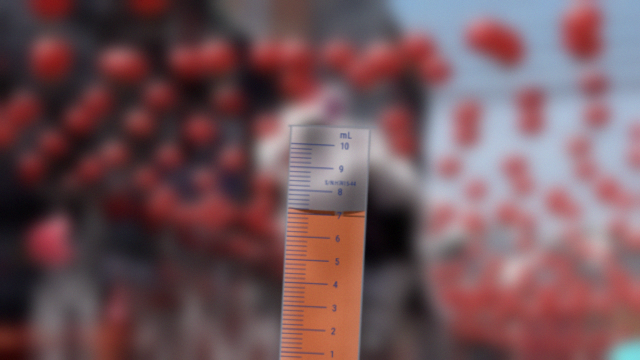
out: 7 mL
